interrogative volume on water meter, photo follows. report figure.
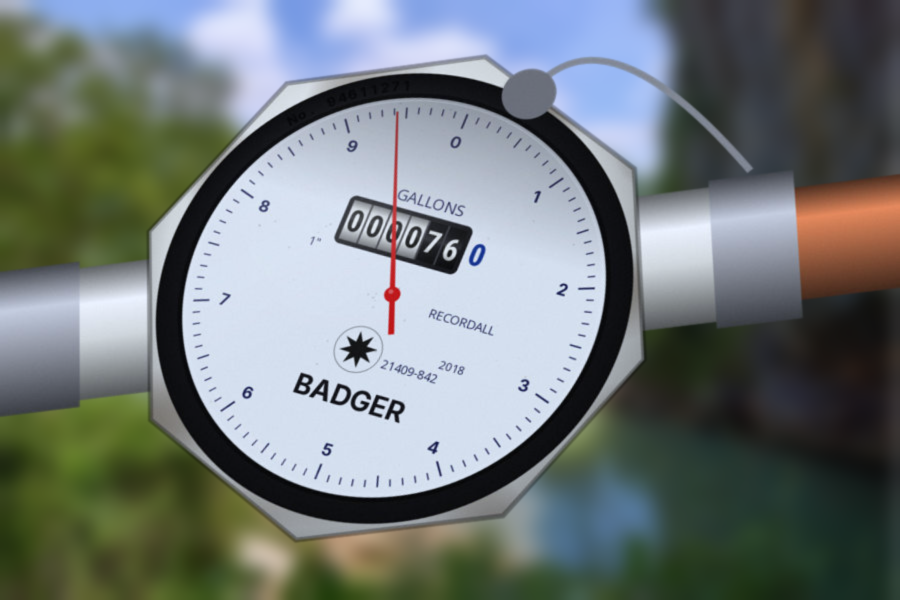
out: 759.4 gal
